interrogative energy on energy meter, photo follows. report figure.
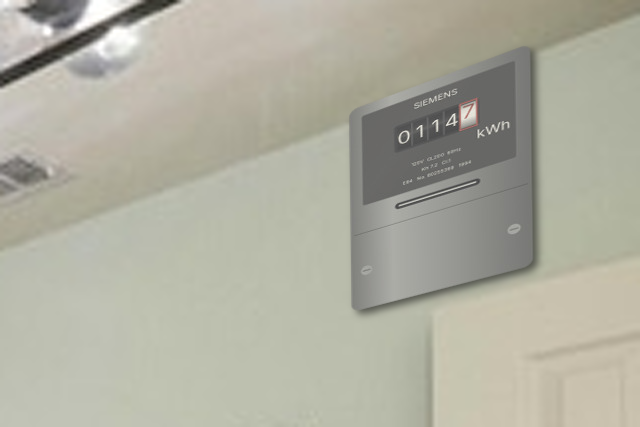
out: 114.7 kWh
